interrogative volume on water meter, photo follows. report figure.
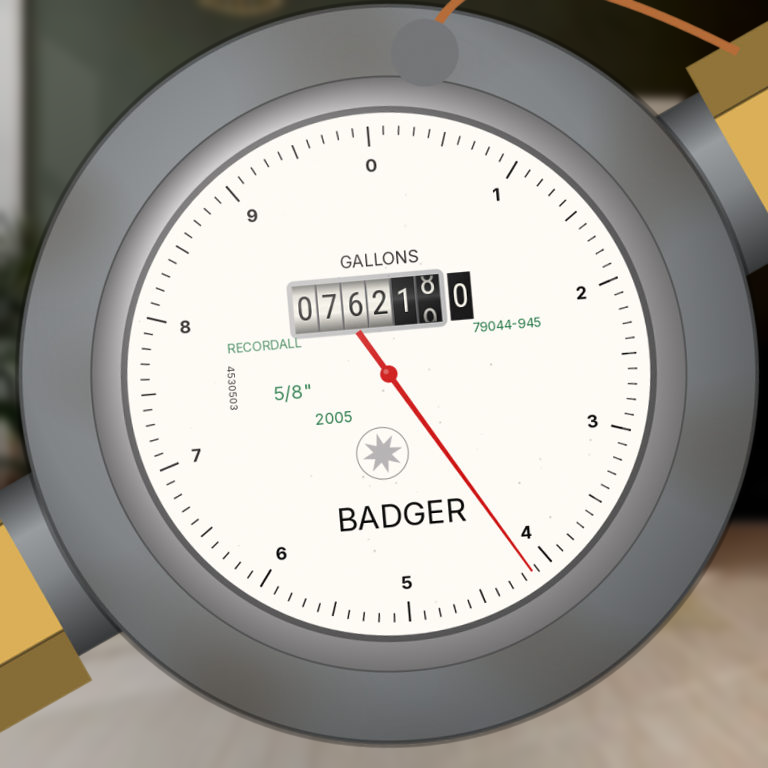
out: 762184.1 gal
